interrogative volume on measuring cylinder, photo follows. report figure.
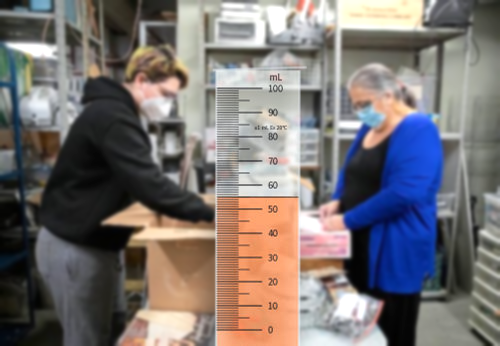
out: 55 mL
